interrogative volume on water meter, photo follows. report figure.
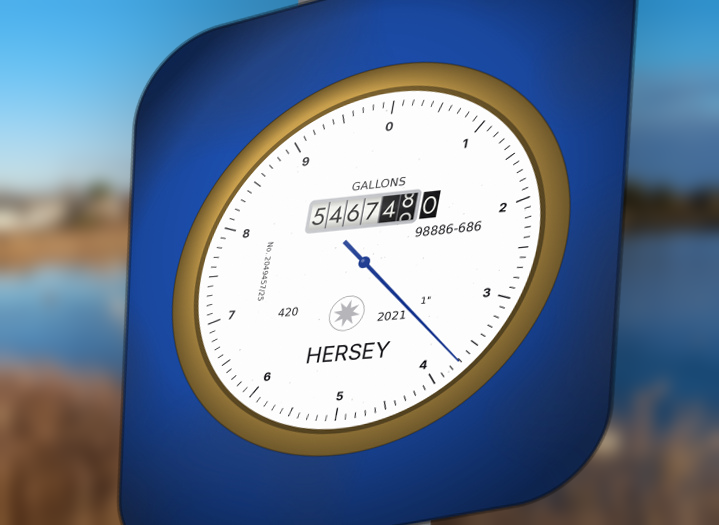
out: 5467483.7 gal
